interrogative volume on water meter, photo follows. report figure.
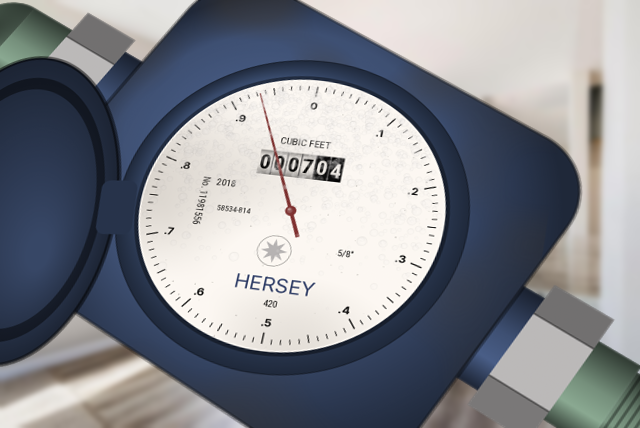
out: 703.93 ft³
